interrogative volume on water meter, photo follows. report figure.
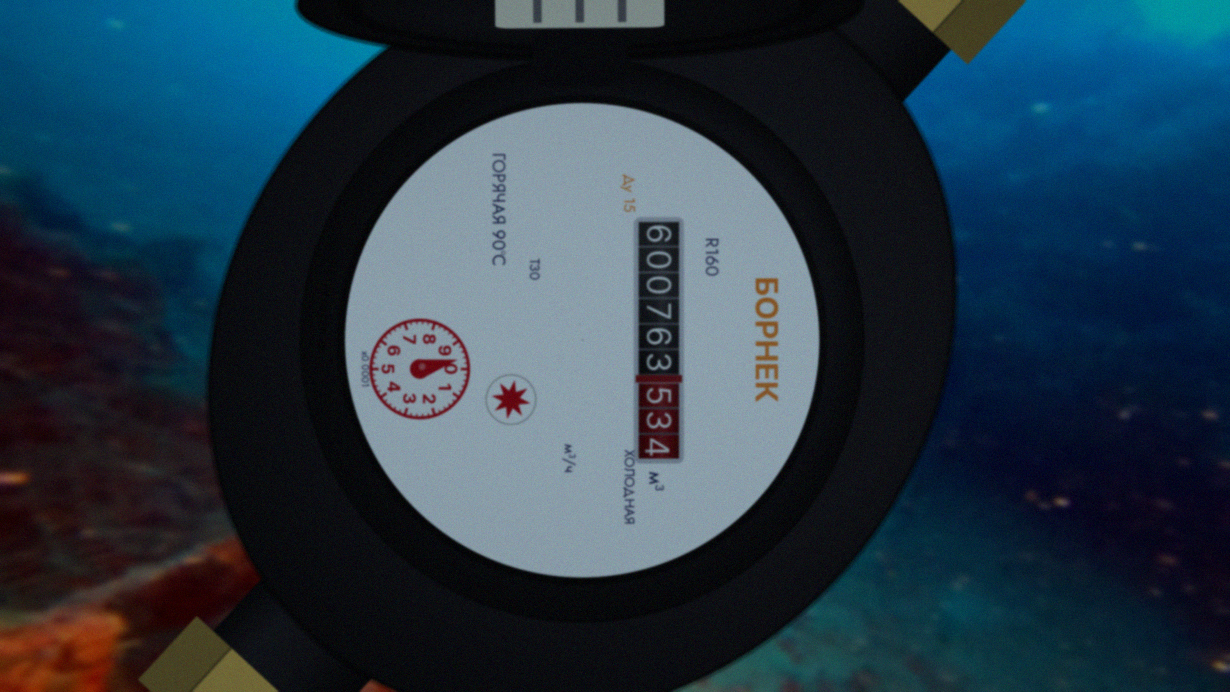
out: 600763.5339 m³
